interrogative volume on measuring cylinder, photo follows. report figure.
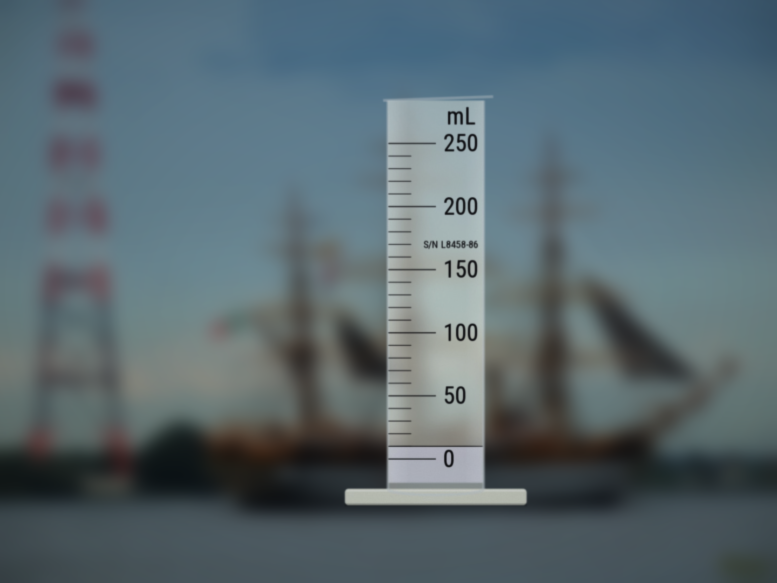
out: 10 mL
